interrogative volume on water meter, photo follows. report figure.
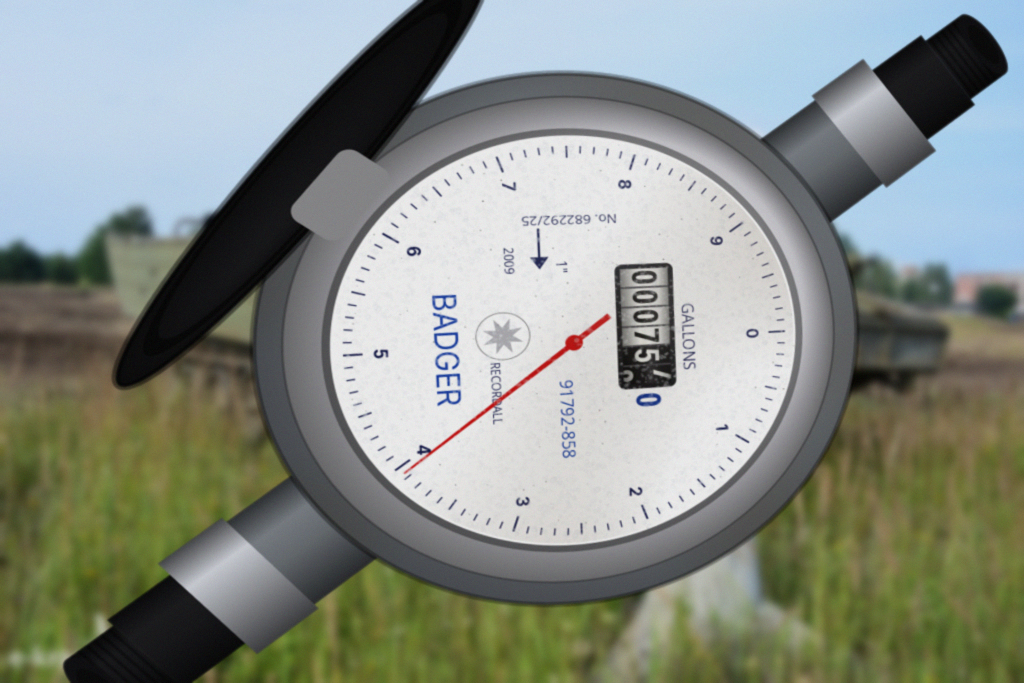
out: 7573.9 gal
